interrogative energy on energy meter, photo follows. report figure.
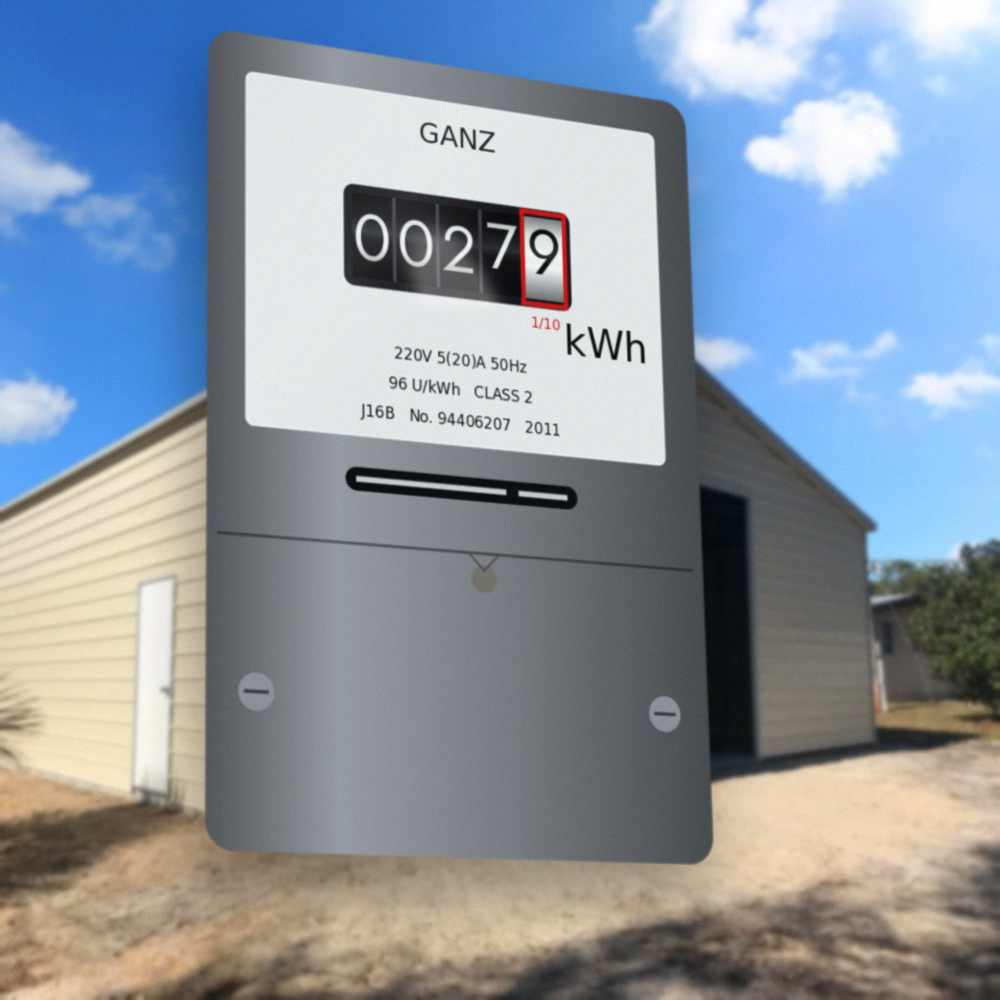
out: 27.9 kWh
